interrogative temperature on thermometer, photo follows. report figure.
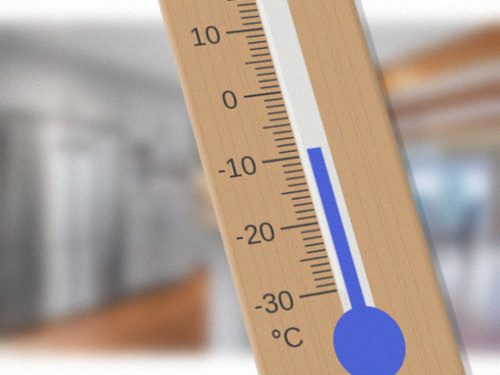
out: -9 °C
